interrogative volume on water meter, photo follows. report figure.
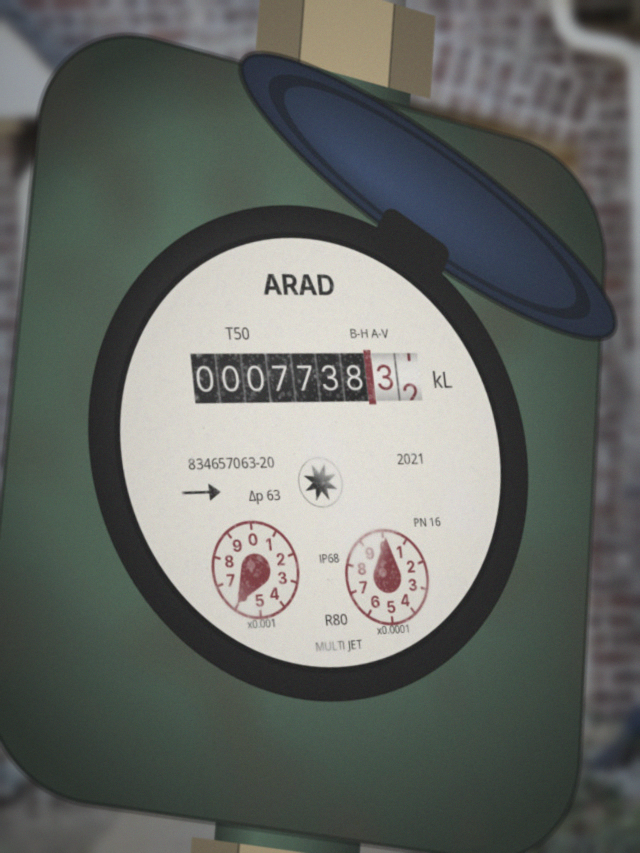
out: 7738.3160 kL
